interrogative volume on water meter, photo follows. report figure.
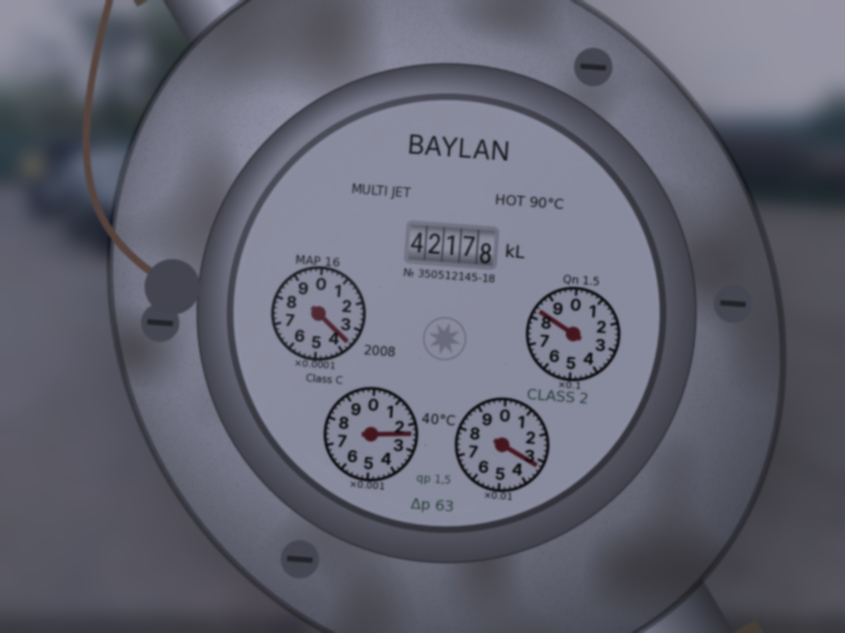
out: 42177.8323 kL
